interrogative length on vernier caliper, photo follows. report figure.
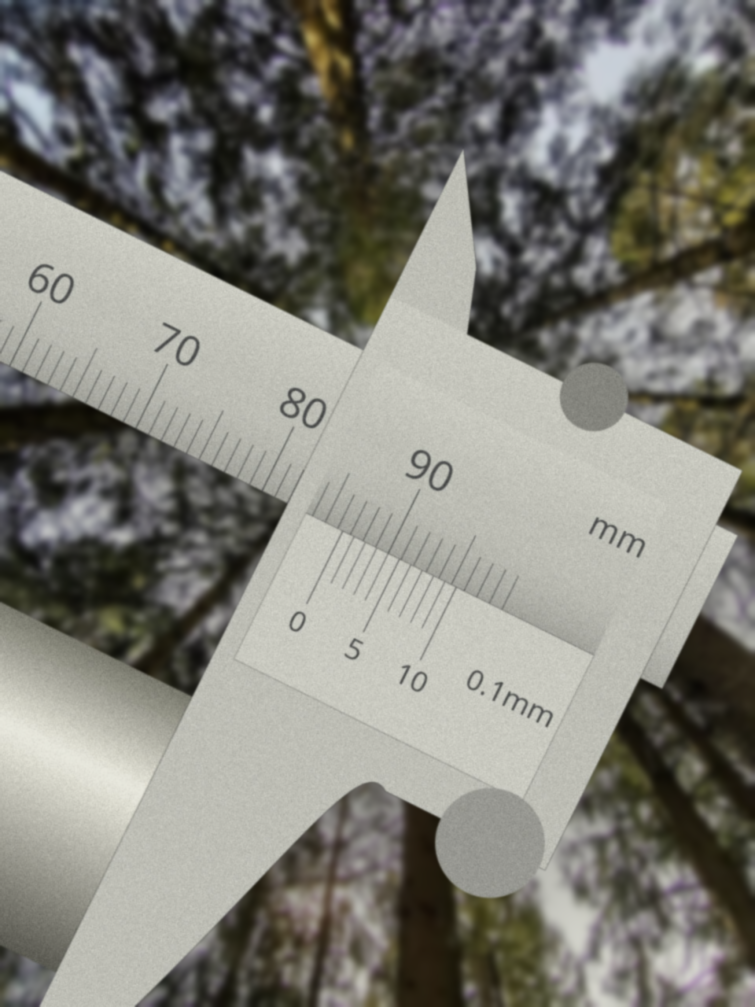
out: 86.4 mm
